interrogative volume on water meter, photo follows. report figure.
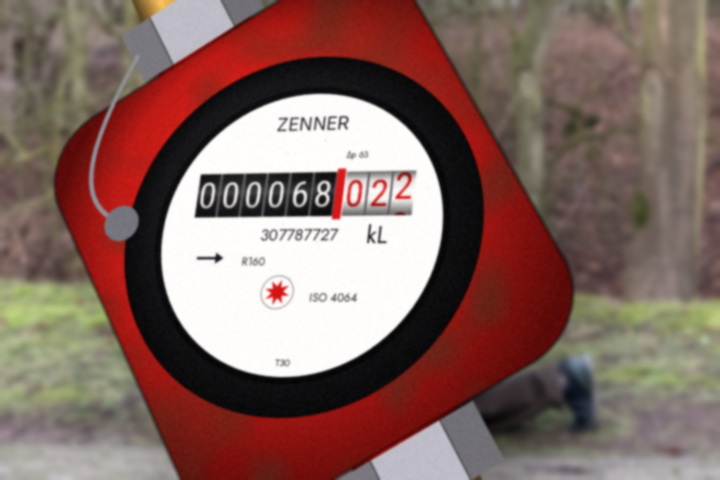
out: 68.022 kL
